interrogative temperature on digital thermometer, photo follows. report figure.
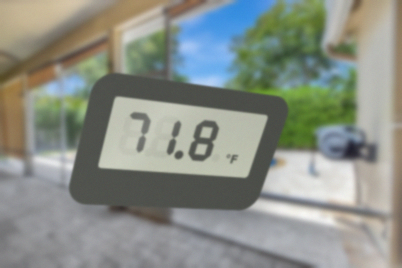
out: 71.8 °F
